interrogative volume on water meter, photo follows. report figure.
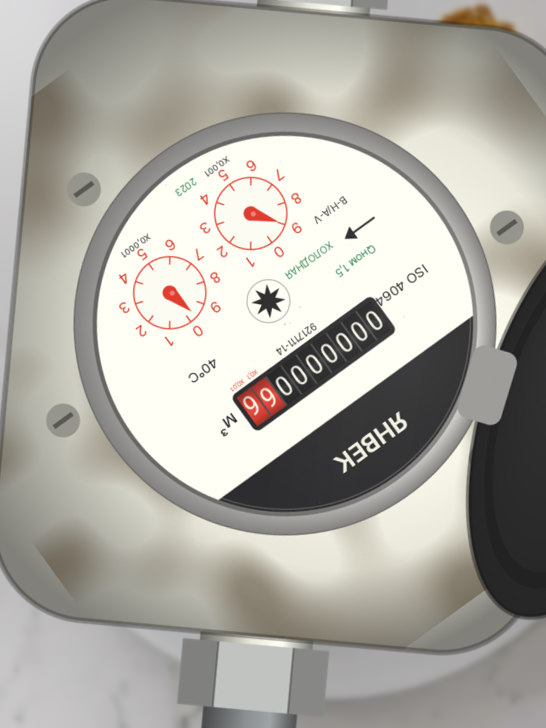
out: 0.6589 m³
